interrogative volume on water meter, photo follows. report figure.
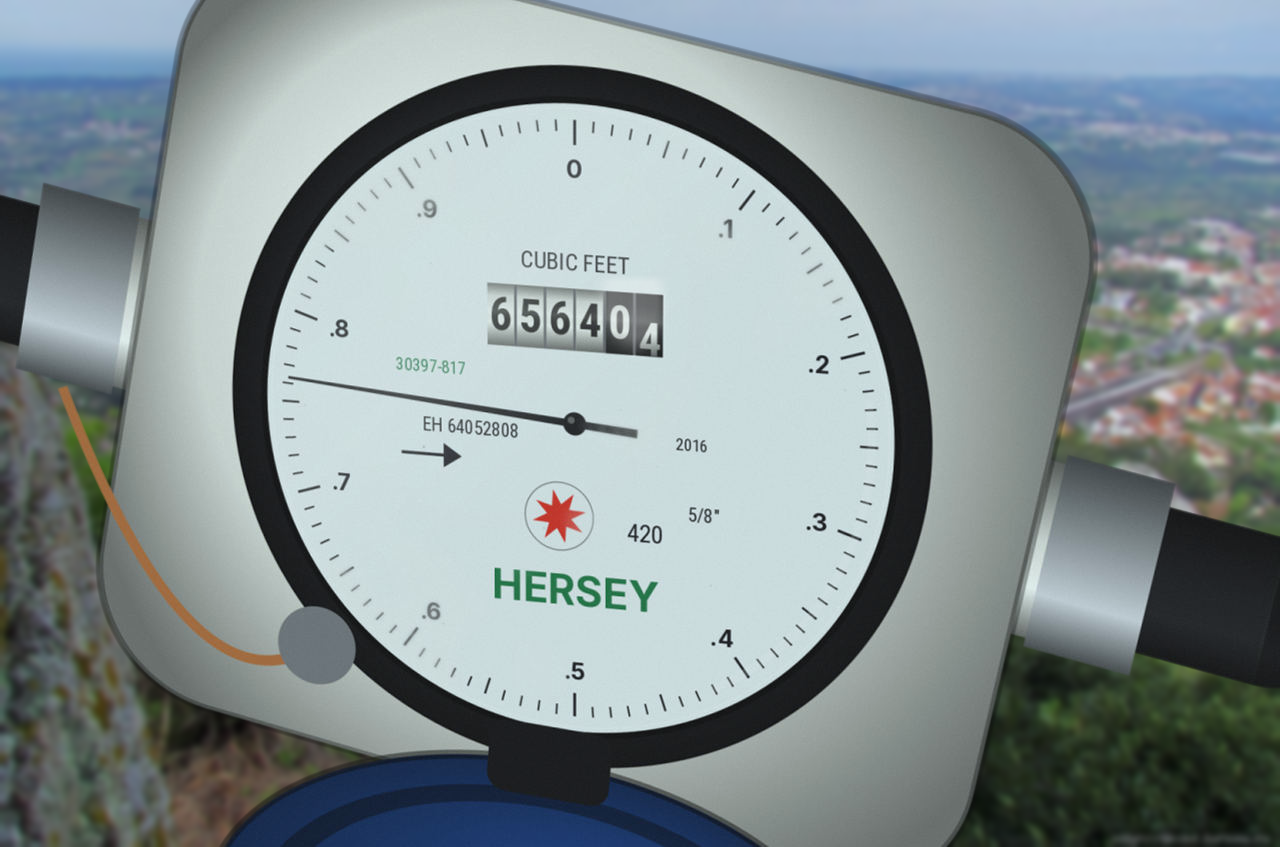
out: 656403.76 ft³
